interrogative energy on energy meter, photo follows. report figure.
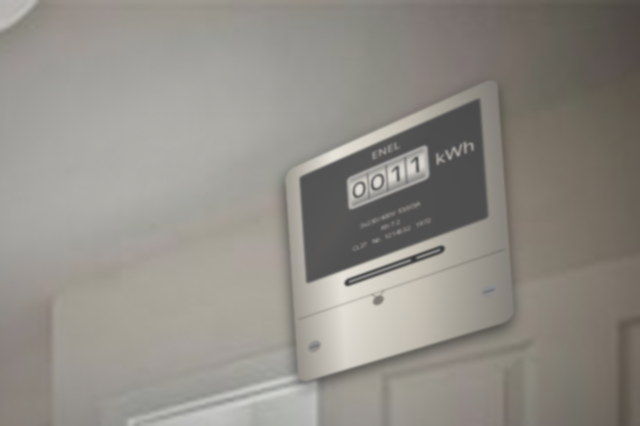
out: 11 kWh
